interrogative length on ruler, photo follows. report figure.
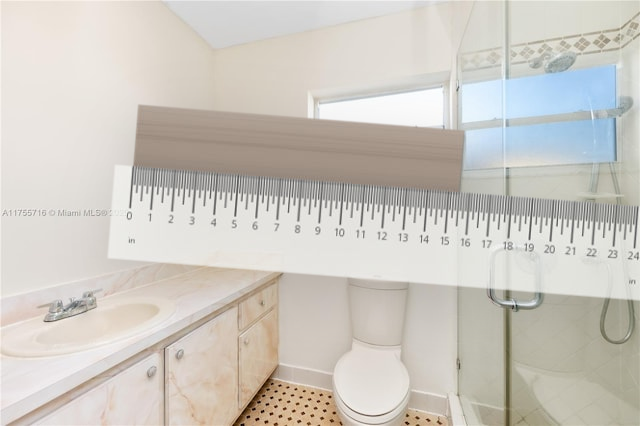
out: 15.5 in
